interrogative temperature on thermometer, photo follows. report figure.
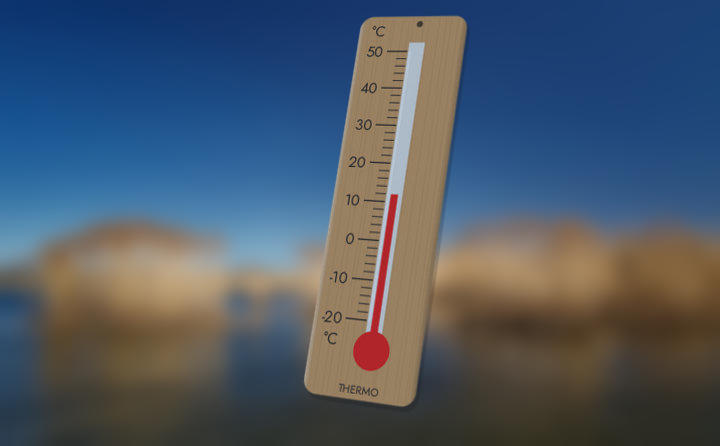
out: 12 °C
